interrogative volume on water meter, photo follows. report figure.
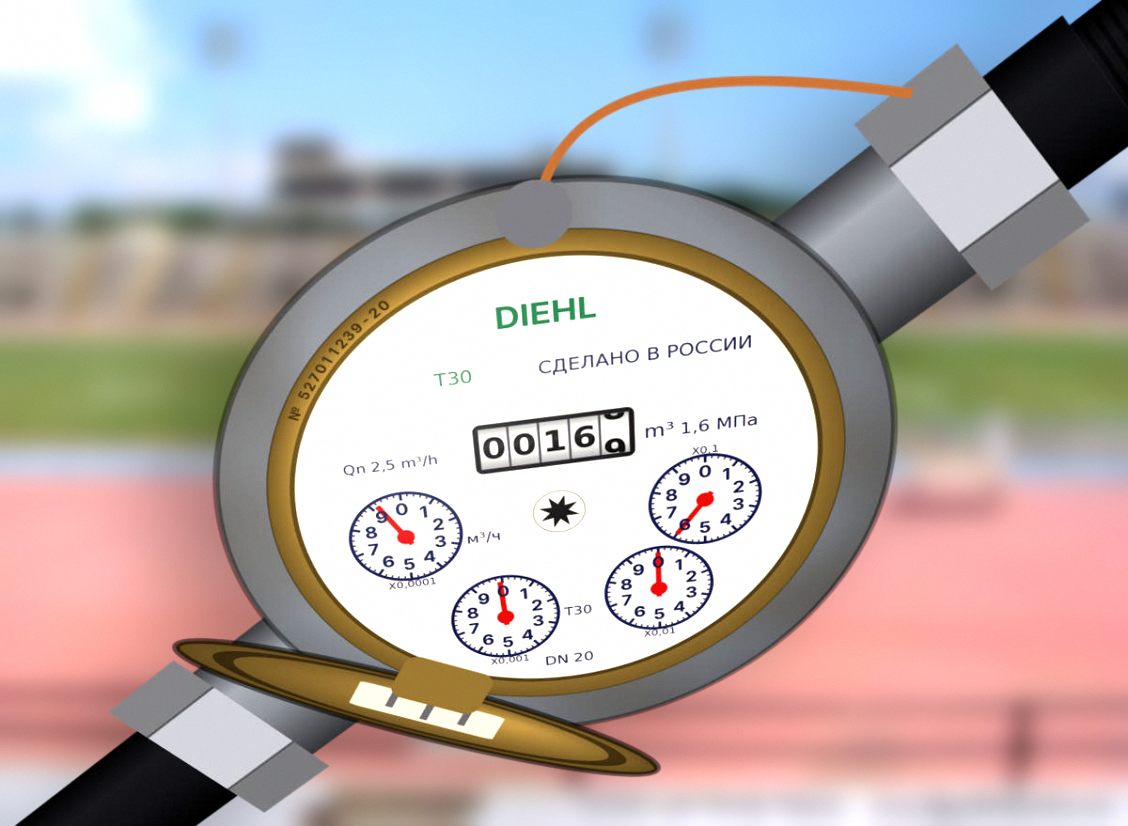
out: 168.5999 m³
